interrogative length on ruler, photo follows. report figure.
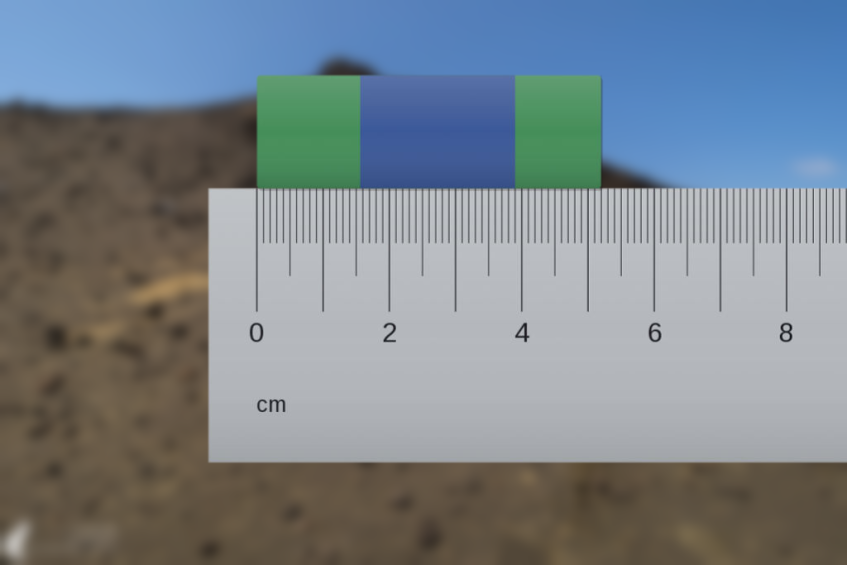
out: 5.2 cm
